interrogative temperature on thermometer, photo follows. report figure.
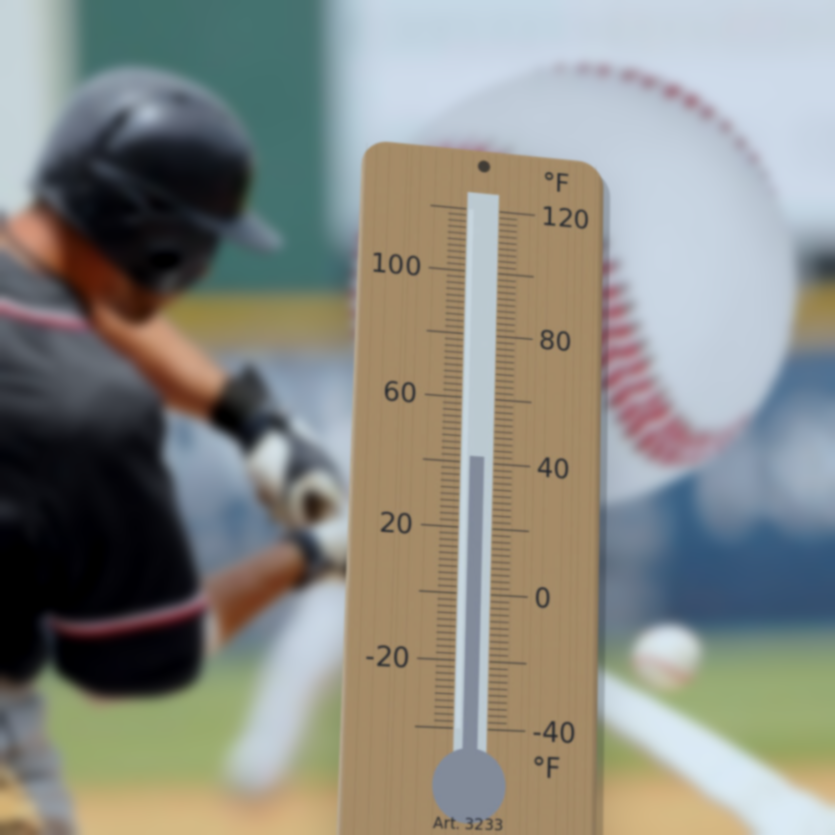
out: 42 °F
